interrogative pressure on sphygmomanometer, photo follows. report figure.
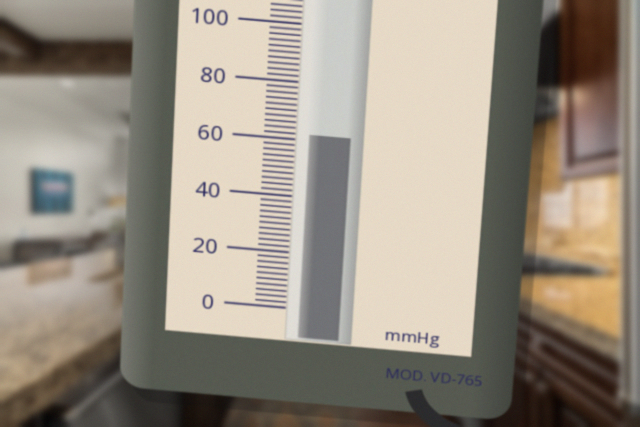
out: 62 mmHg
